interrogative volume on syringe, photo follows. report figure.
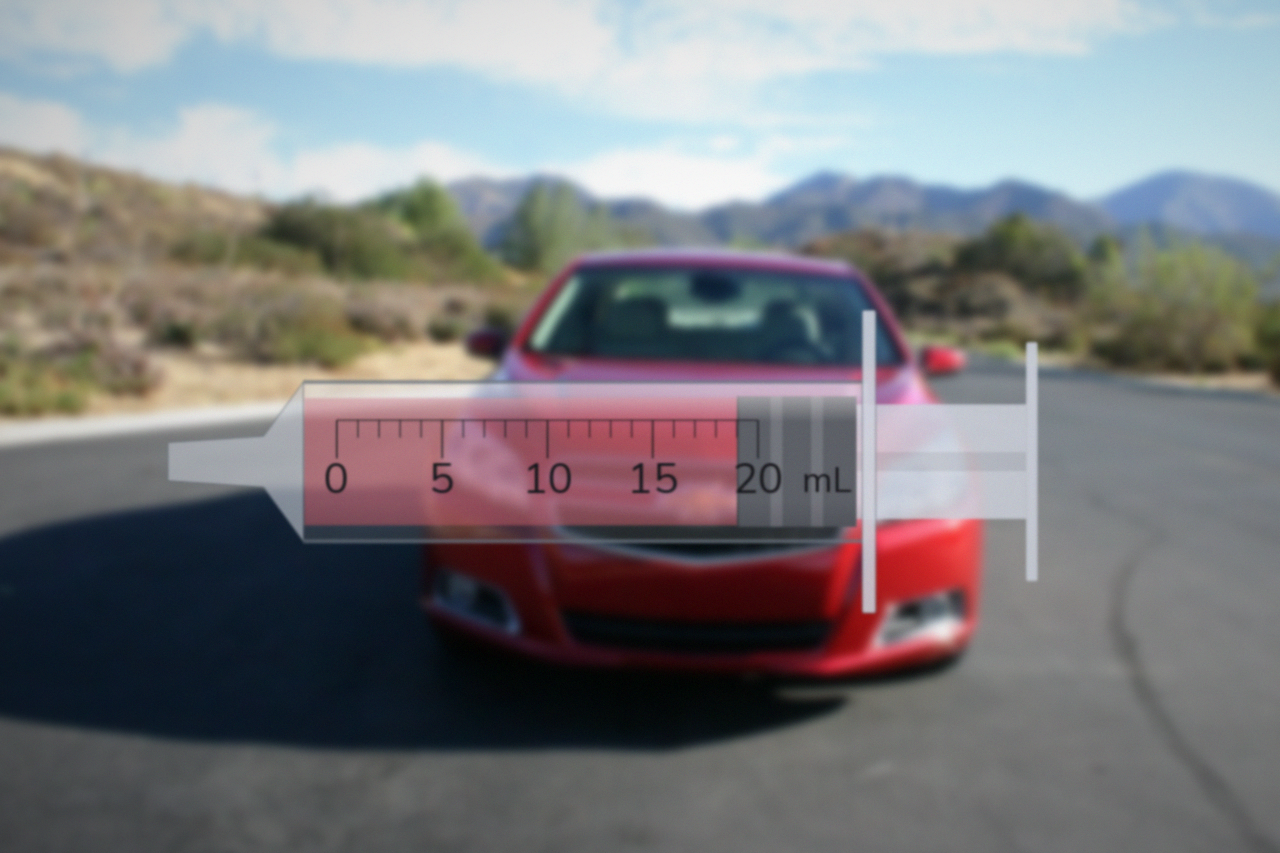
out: 19 mL
